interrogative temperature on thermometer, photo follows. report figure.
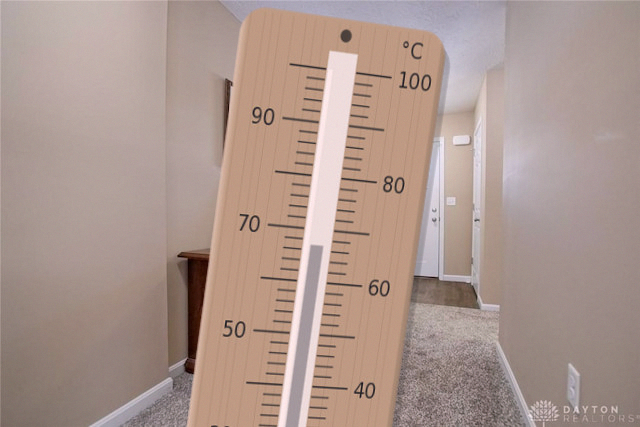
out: 67 °C
